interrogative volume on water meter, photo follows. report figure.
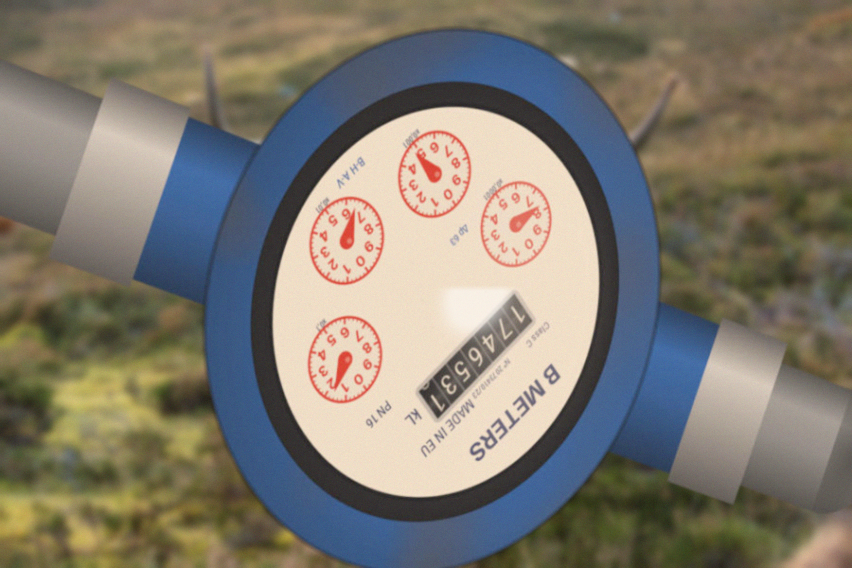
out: 1746531.1647 kL
